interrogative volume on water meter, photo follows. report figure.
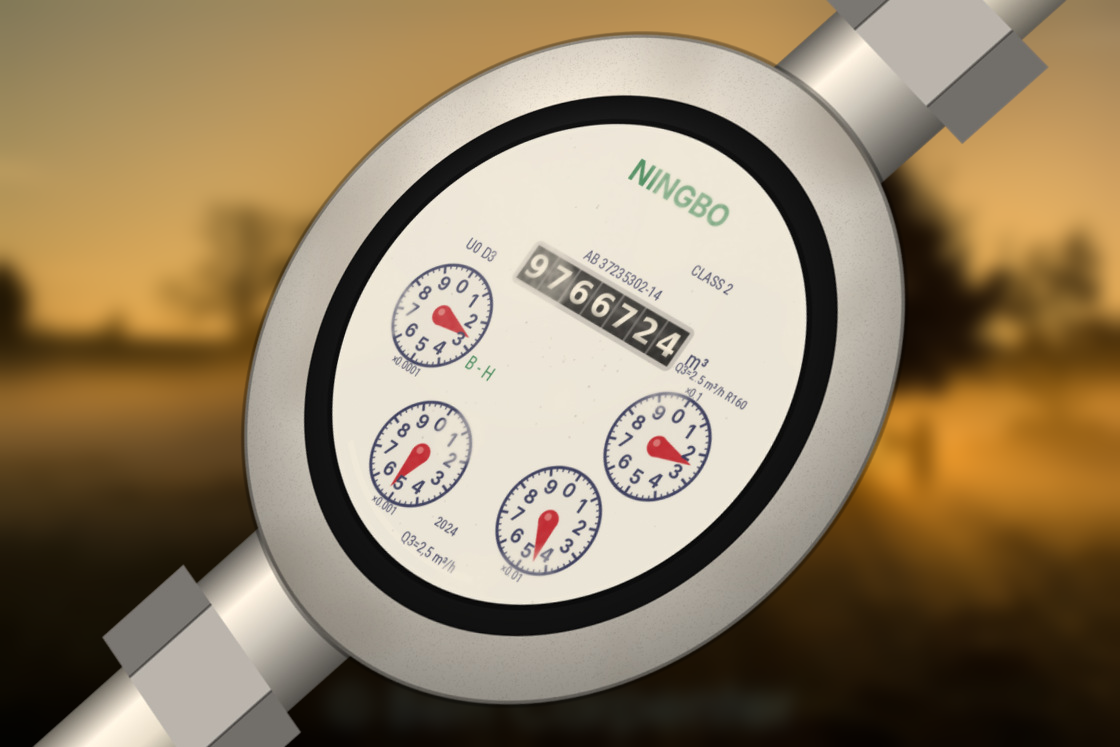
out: 9766724.2452 m³
